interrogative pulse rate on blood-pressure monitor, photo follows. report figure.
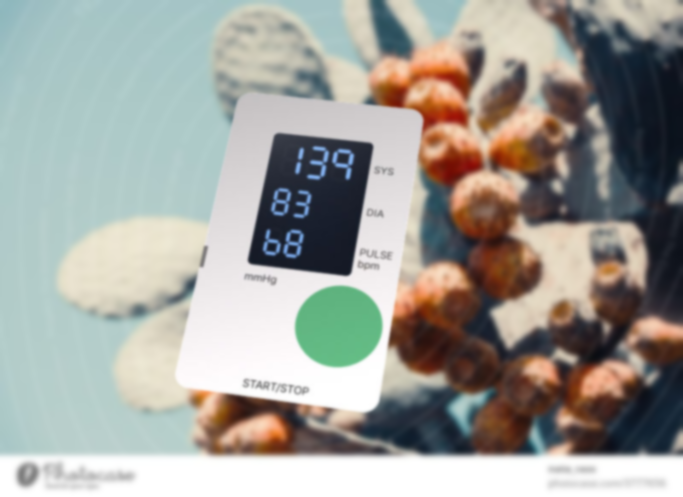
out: 68 bpm
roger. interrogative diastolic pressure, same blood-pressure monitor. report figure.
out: 83 mmHg
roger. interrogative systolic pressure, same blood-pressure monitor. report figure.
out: 139 mmHg
